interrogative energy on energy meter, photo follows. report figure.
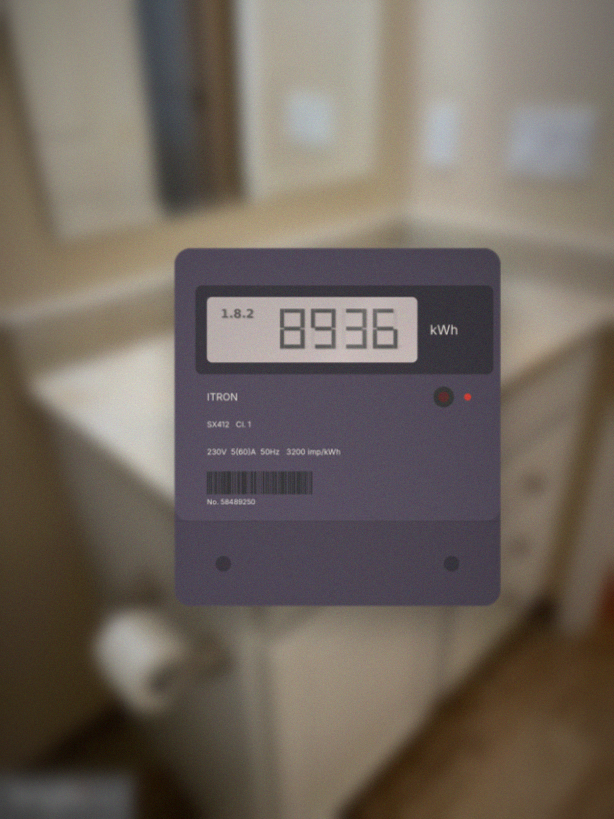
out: 8936 kWh
